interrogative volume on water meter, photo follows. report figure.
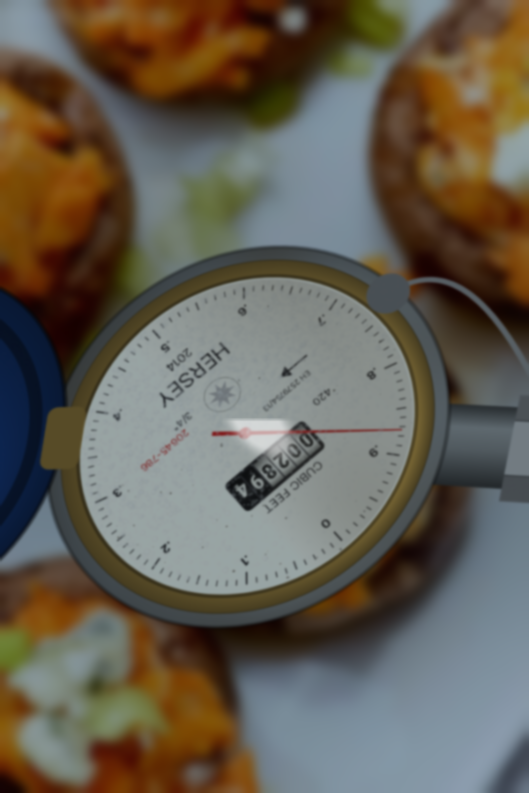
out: 2893.87 ft³
